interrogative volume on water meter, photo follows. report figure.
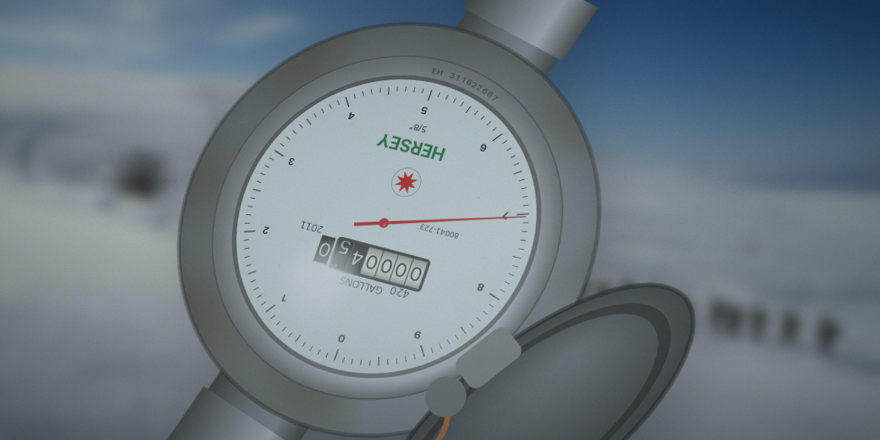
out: 447.0 gal
